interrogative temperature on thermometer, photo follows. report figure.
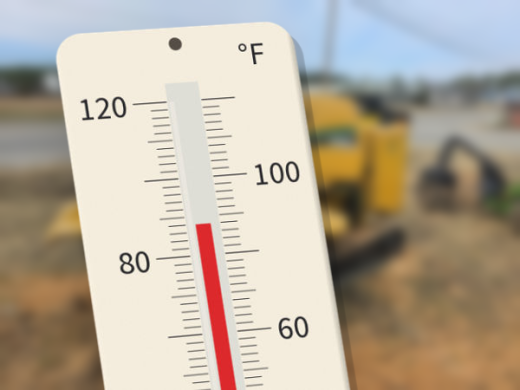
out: 88 °F
